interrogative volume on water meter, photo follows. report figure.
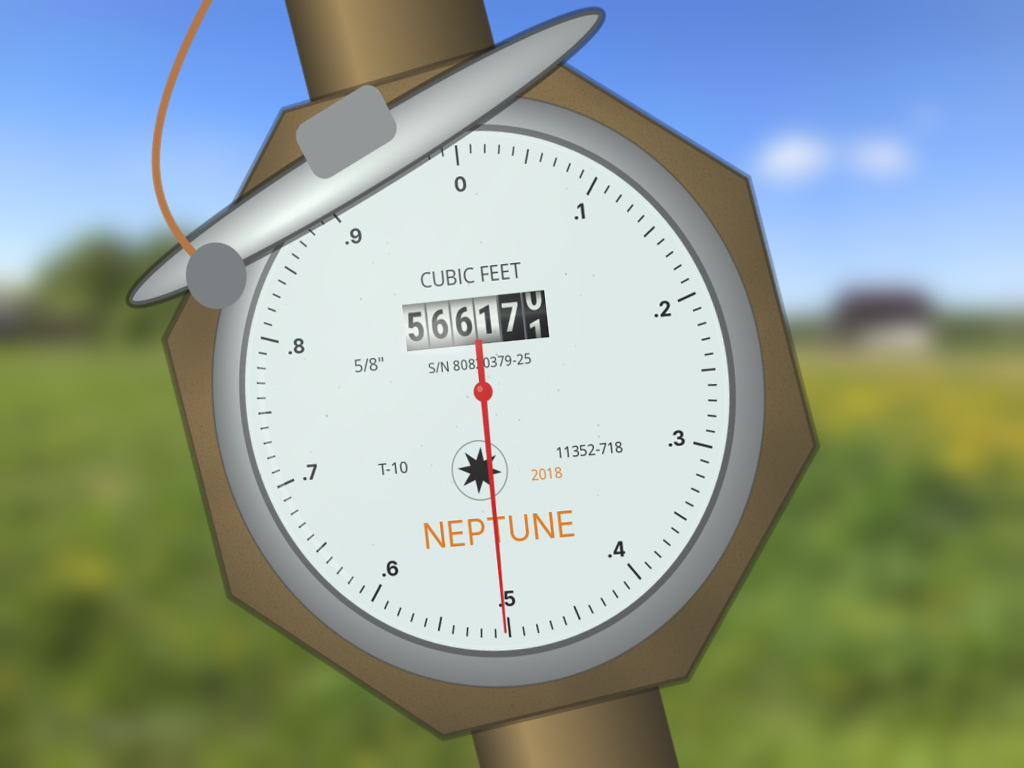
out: 566170.50 ft³
